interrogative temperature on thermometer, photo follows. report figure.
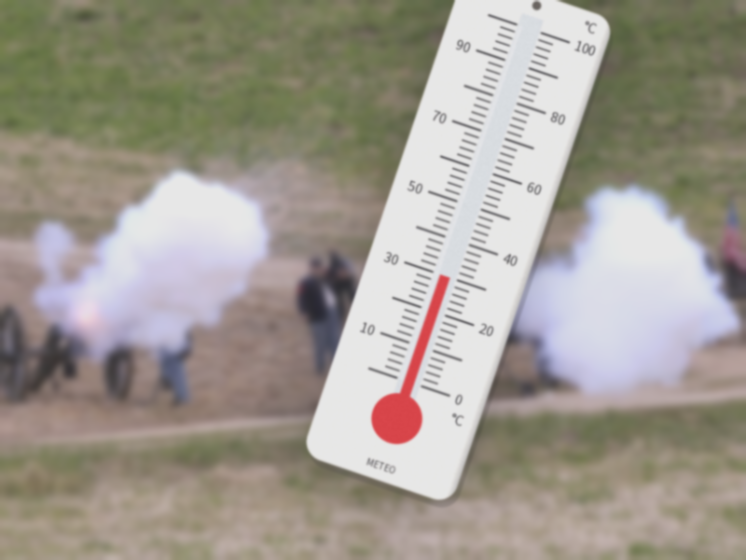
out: 30 °C
